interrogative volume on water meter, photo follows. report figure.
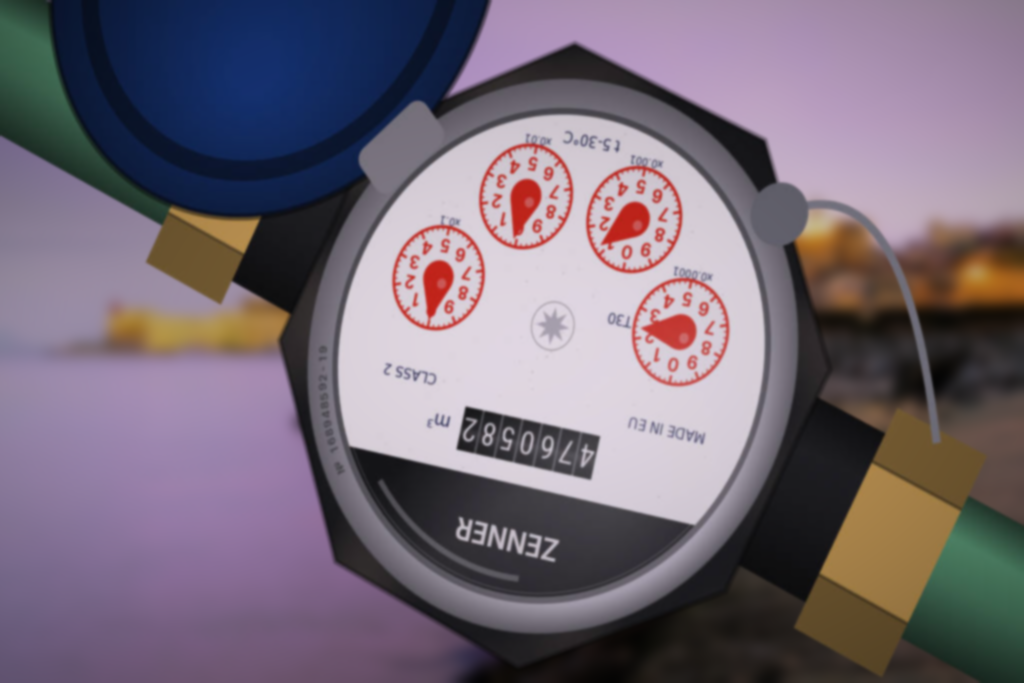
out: 4760582.0012 m³
